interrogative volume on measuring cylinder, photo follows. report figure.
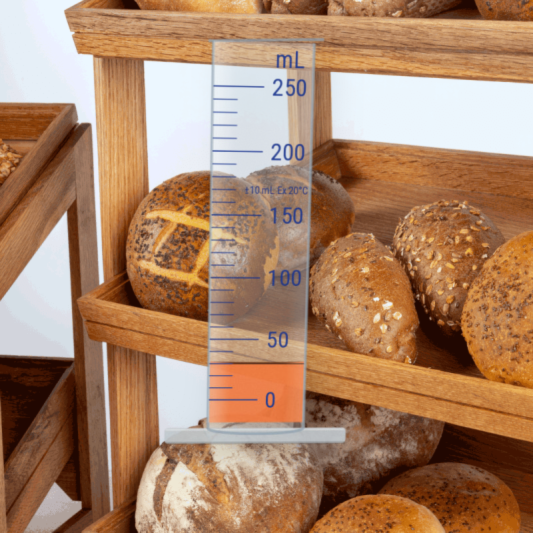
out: 30 mL
